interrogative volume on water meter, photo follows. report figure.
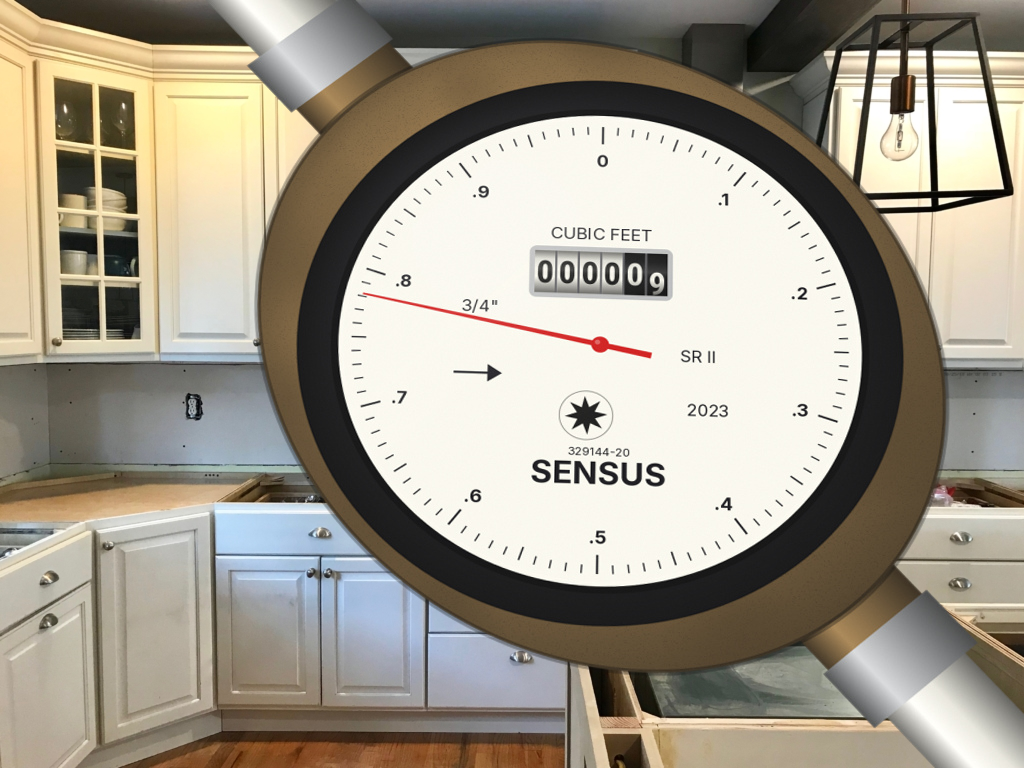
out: 8.78 ft³
